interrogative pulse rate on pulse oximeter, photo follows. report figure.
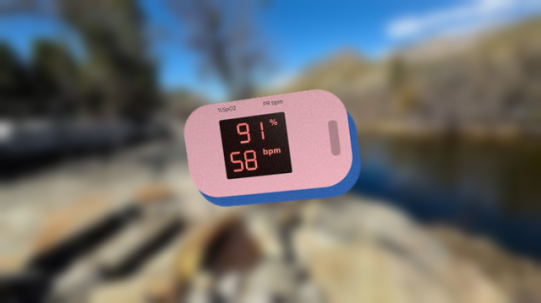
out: 58 bpm
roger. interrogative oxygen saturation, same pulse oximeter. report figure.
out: 91 %
